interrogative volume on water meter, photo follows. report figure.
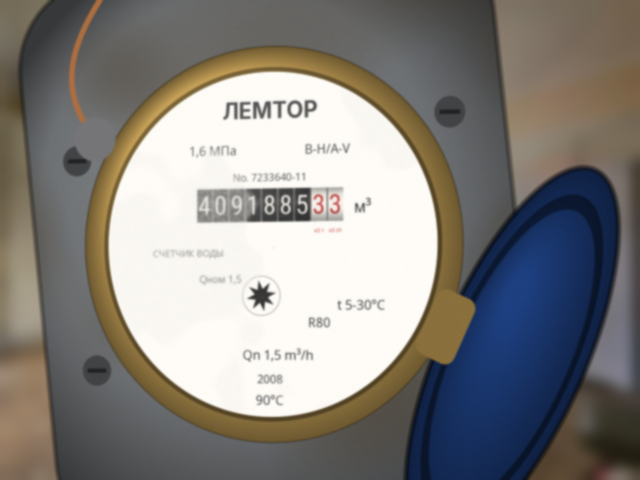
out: 4091885.33 m³
